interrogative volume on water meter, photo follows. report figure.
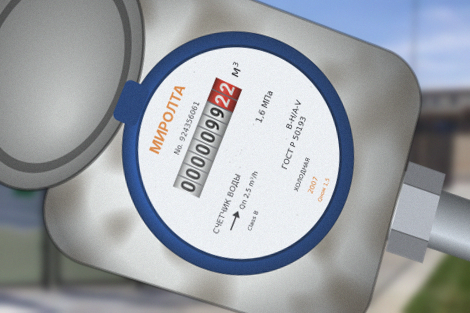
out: 99.22 m³
